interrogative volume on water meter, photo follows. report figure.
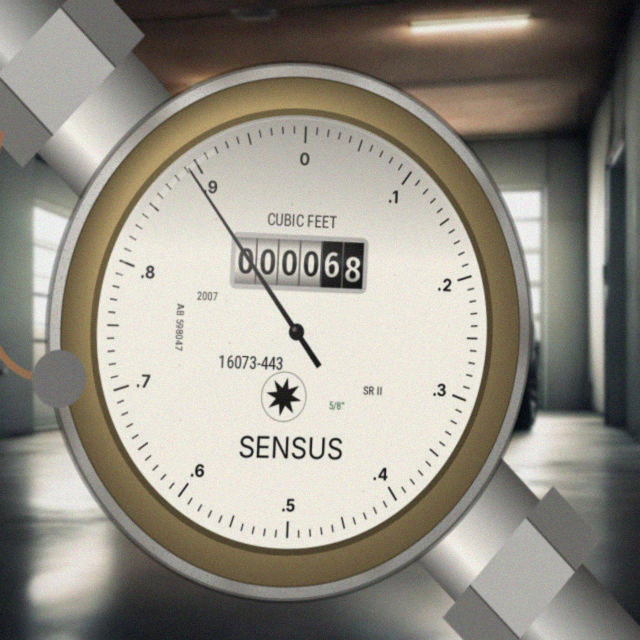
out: 67.89 ft³
